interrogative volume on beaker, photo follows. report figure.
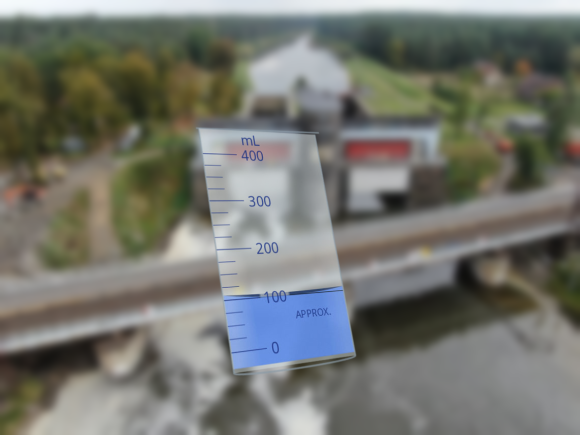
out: 100 mL
